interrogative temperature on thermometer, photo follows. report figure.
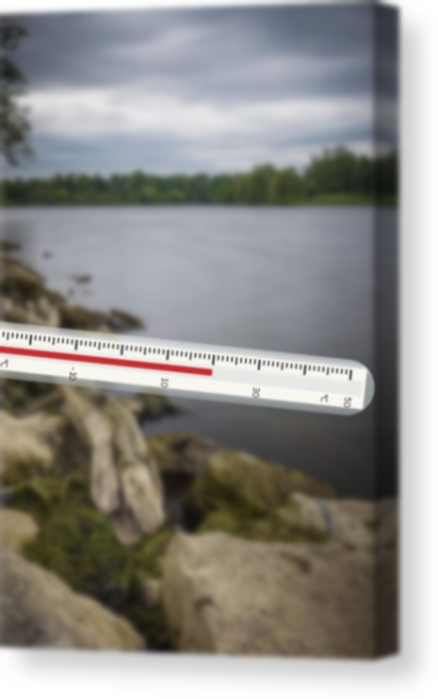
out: 20 °C
